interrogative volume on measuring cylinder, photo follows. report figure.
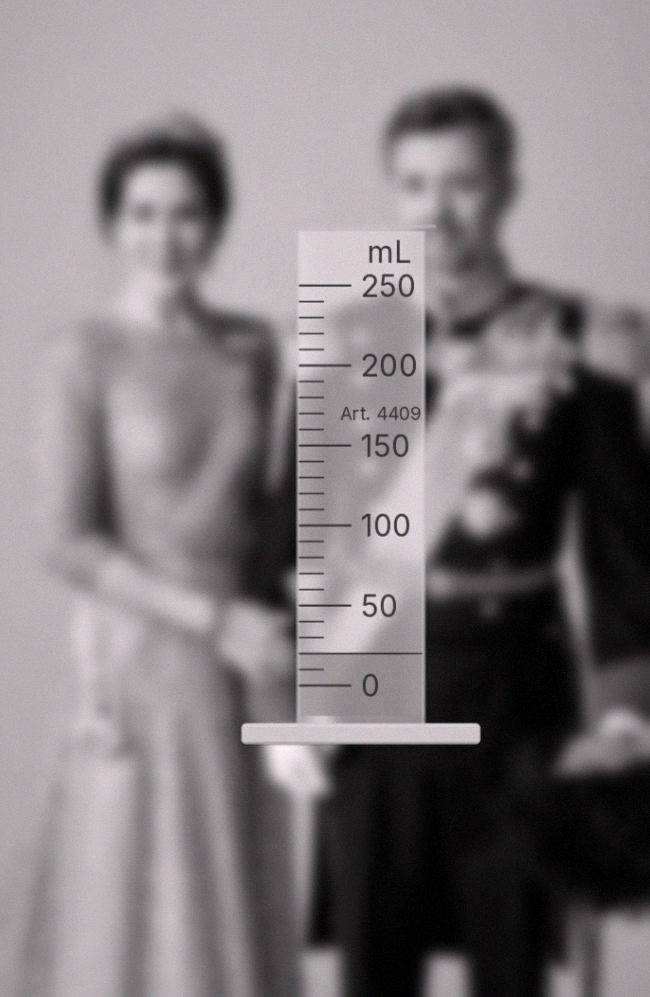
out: 20 mL
